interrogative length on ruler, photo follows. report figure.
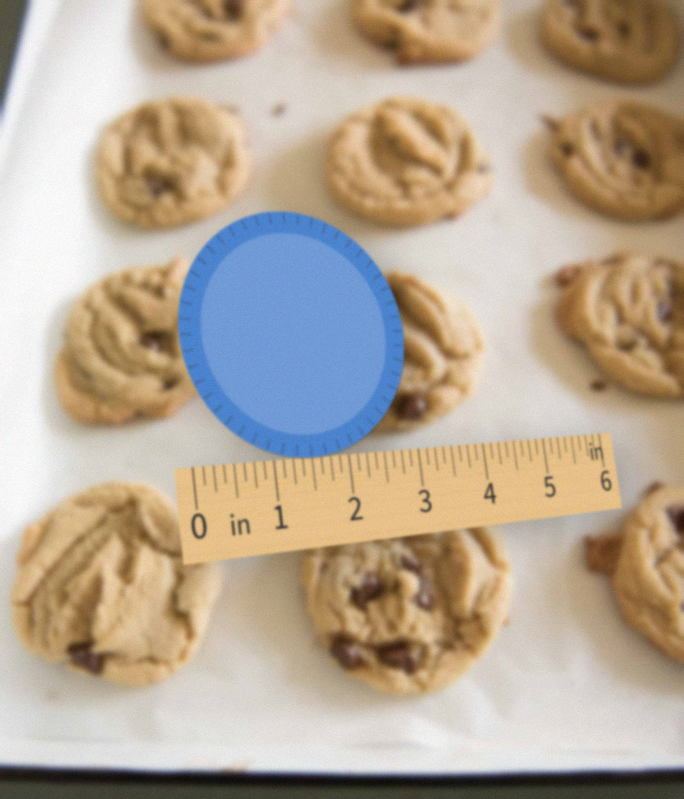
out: 3 in
